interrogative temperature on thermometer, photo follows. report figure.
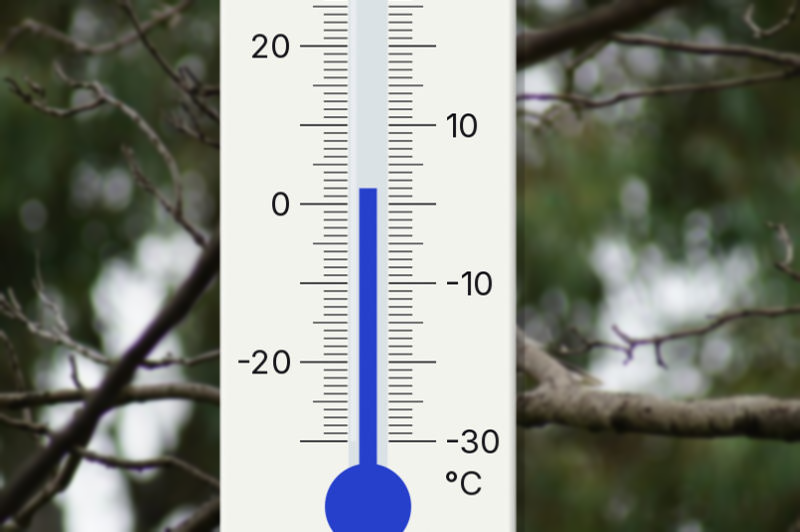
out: 2 °C
